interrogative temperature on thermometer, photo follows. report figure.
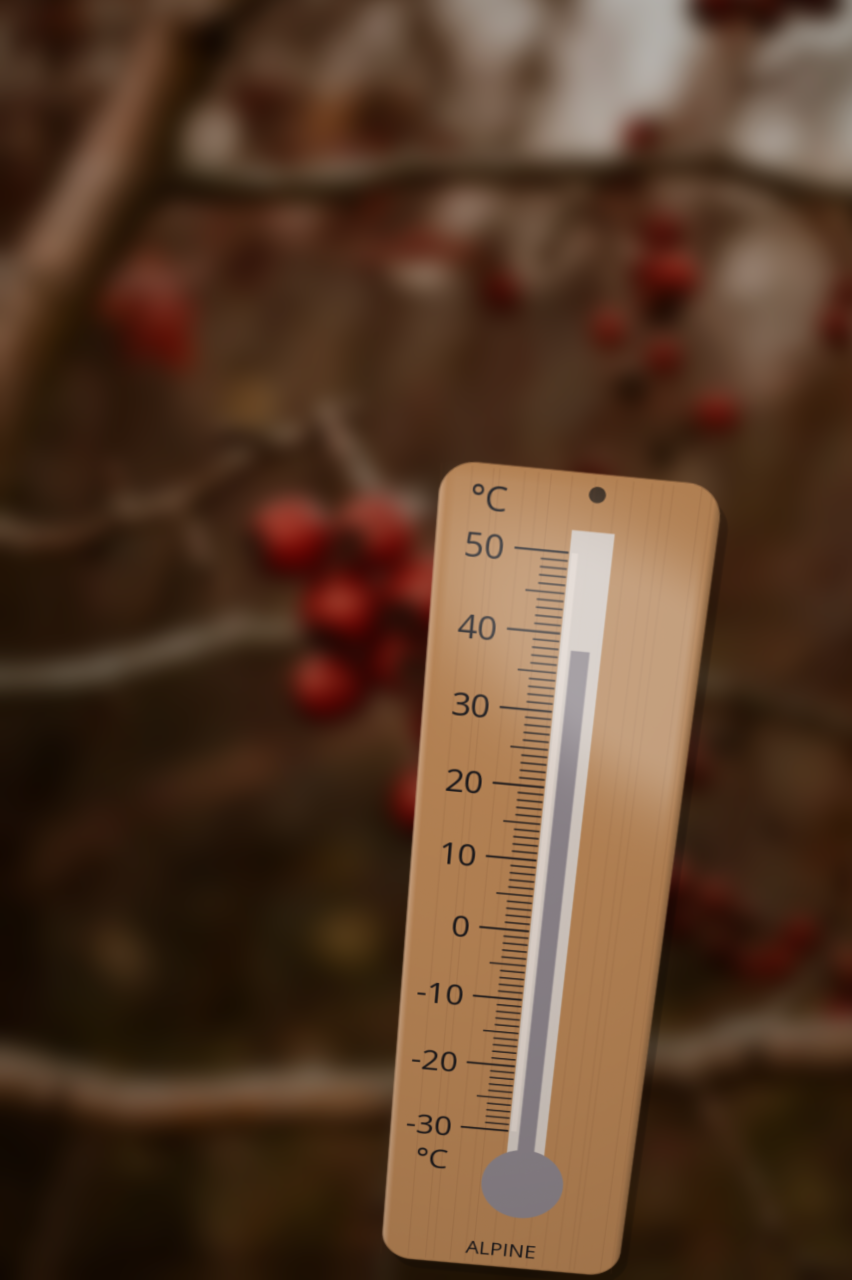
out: 38 °C
